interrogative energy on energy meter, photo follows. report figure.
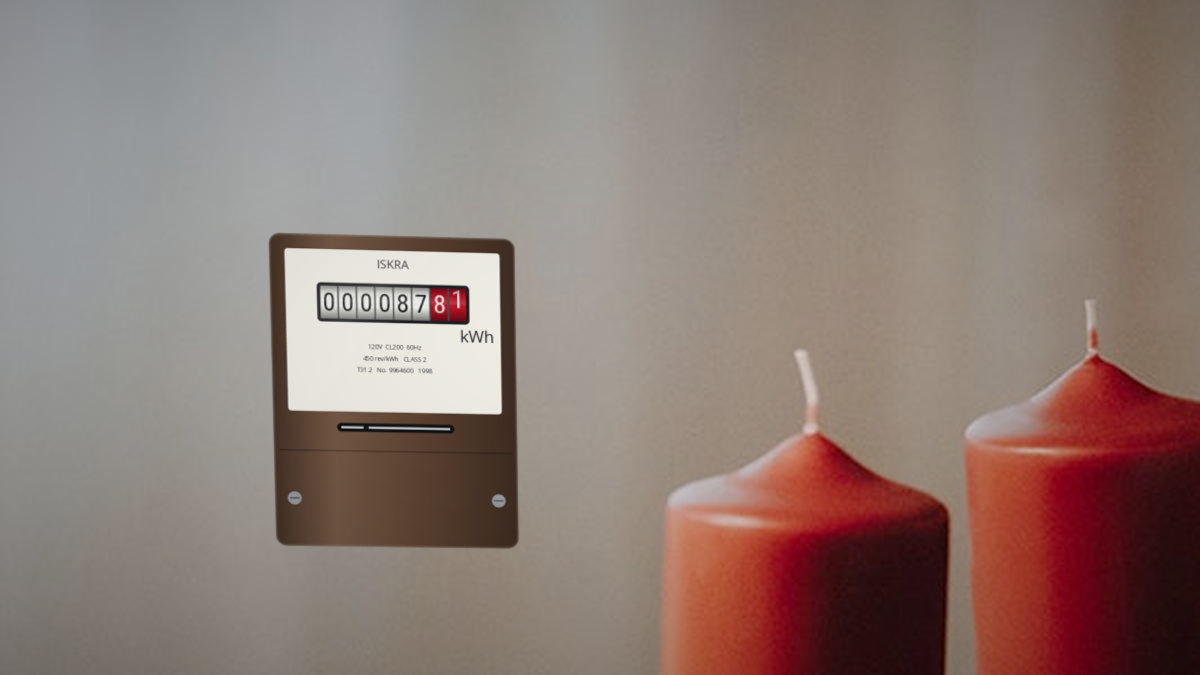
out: 87.81 kWh
